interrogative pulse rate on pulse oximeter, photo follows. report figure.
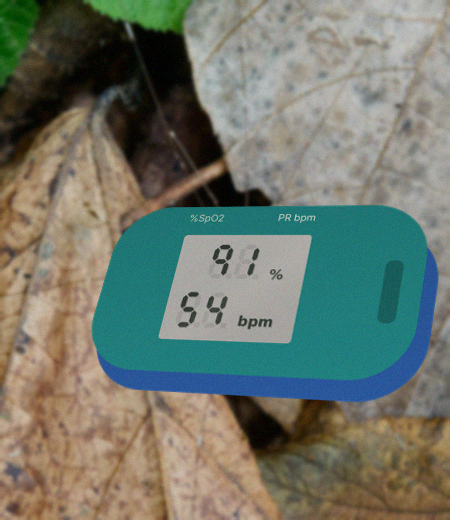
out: 54 bpm
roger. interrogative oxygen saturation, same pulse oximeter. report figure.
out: 91 %
